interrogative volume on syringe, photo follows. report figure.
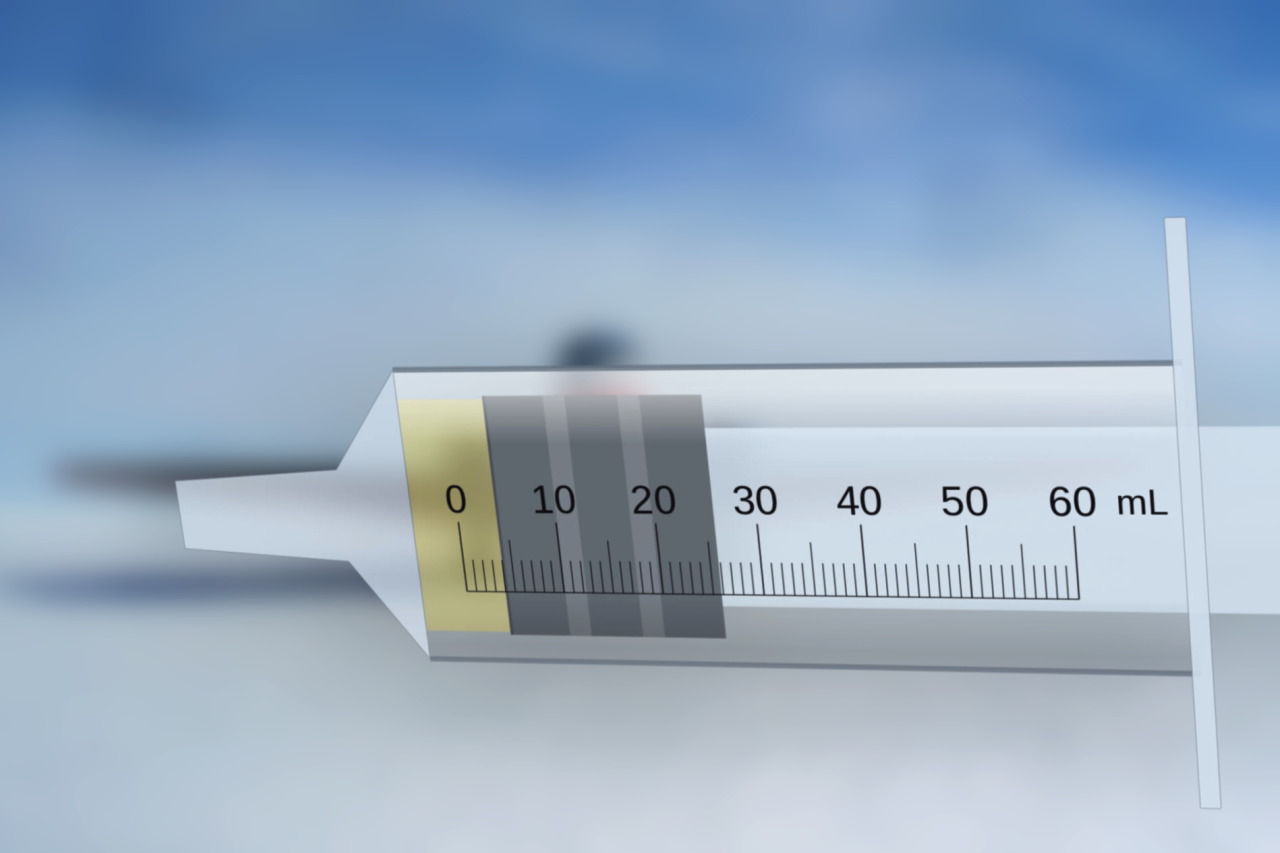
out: 4 mL
